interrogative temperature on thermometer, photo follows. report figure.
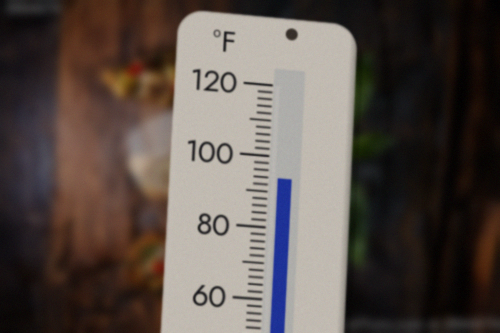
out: 94 °F
